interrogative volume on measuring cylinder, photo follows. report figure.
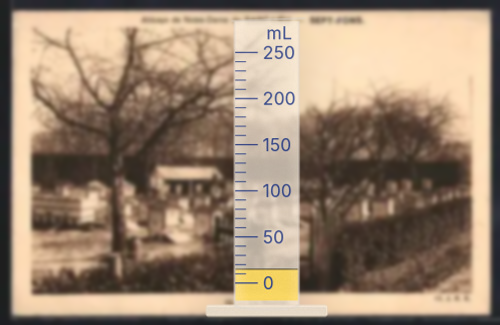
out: 15 mL
